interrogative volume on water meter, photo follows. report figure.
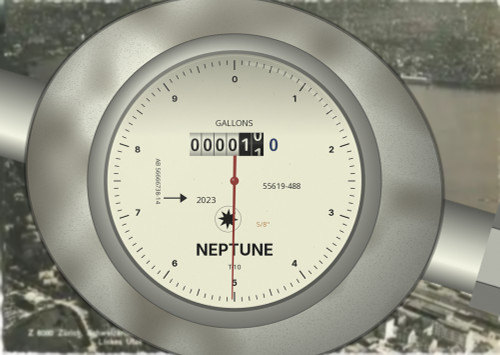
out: 105.0 gal
